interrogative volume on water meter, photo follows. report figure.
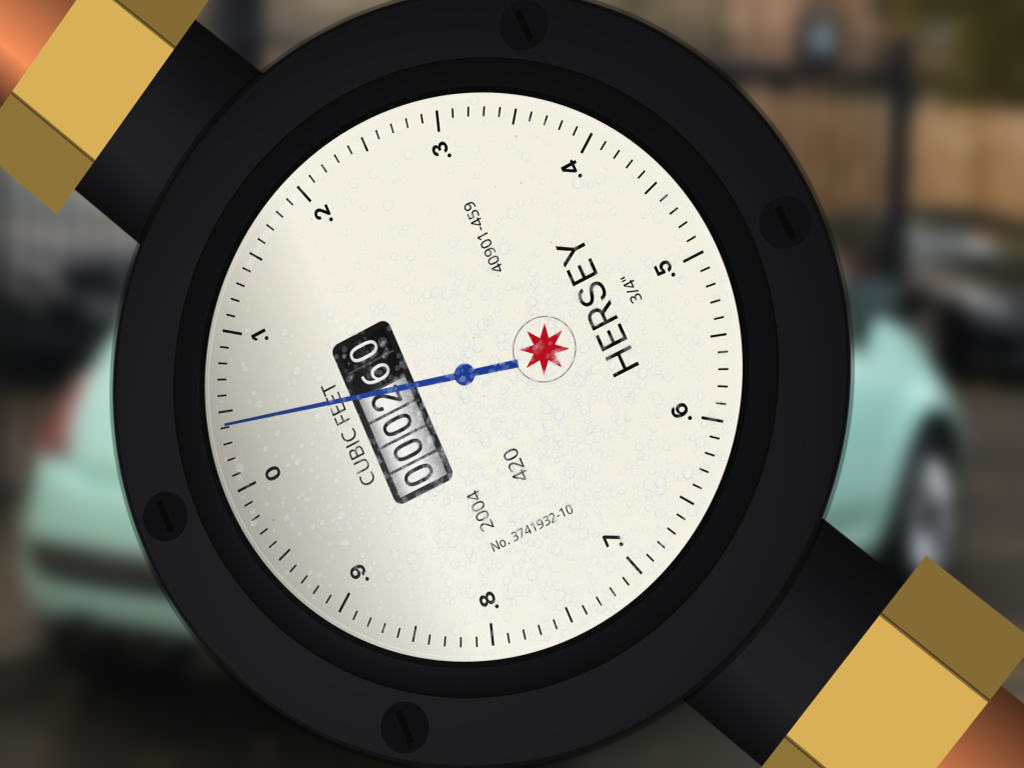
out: 260.04 ft³
